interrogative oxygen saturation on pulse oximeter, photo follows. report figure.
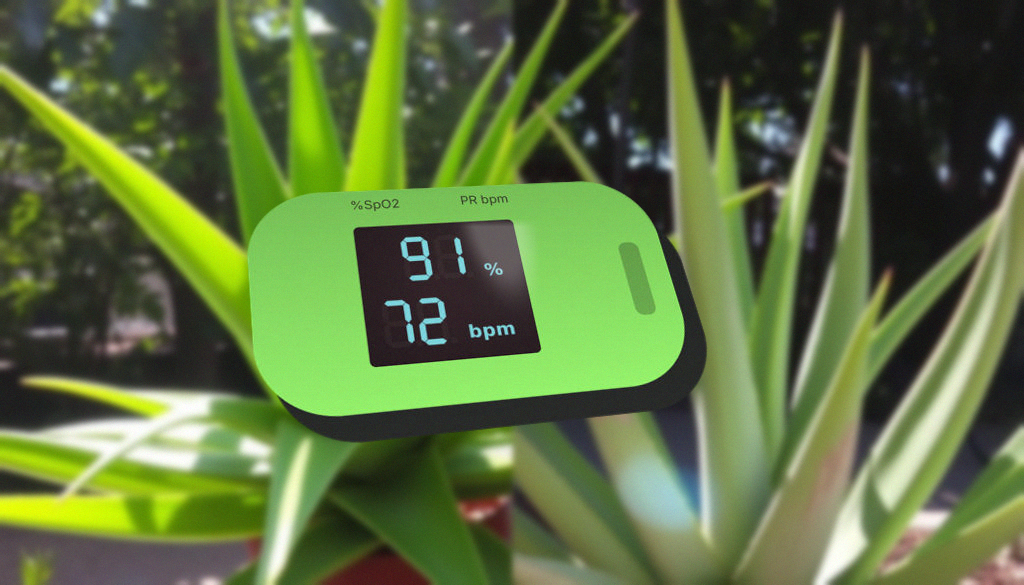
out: 91 %
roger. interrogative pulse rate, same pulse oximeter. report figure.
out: 72 bpm
